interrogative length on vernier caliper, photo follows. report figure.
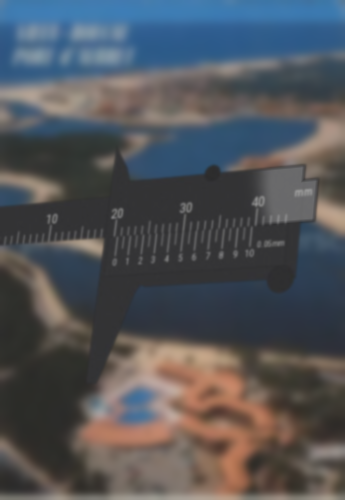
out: 20.5 mm
